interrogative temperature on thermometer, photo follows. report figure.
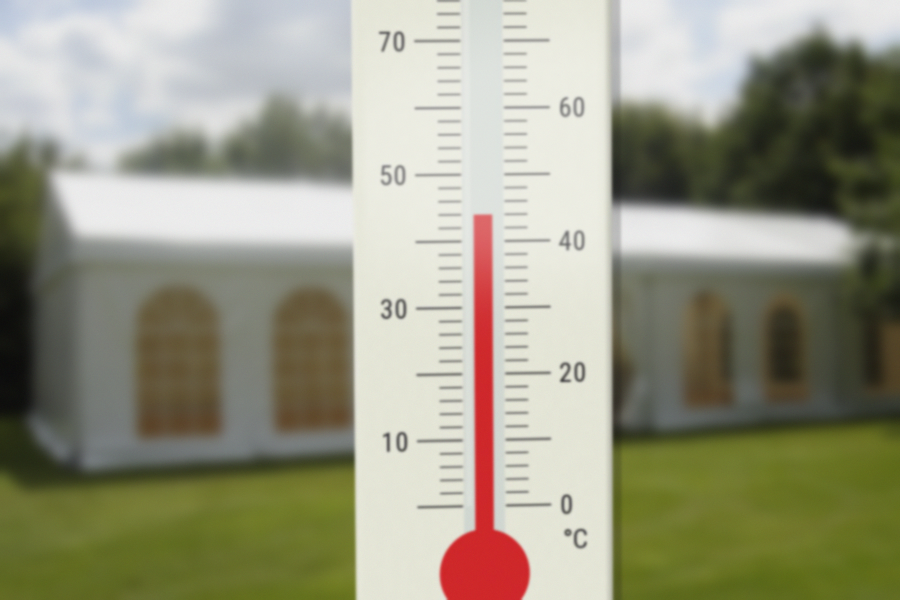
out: 44 °C
